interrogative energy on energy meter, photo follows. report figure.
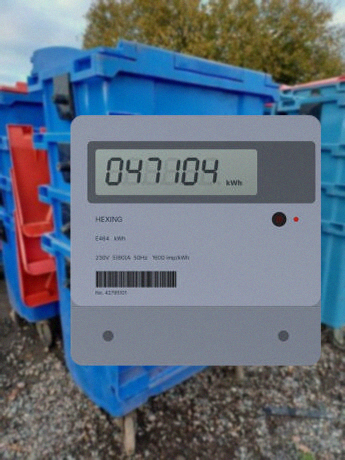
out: 47104 kWh
